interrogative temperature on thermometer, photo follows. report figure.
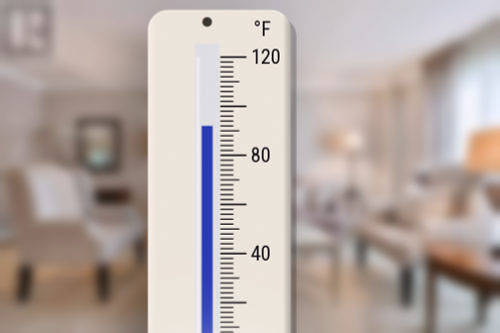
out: 92 °F
